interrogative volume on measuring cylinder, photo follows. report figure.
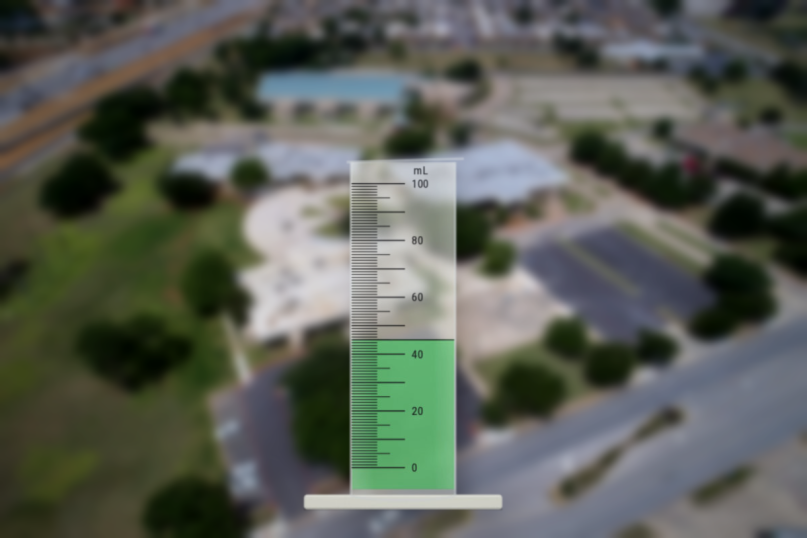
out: 45 mL
